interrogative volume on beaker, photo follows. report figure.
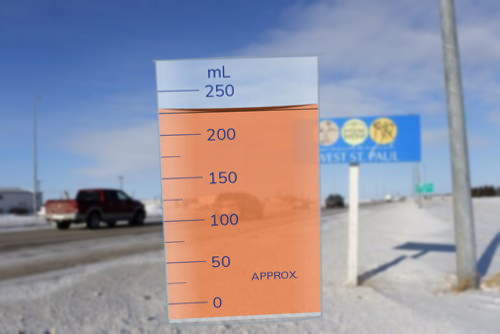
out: 225 mL
